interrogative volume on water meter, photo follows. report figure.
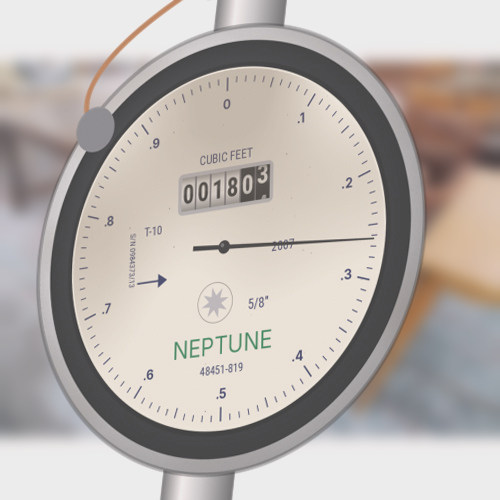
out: 1803.26 ft³
